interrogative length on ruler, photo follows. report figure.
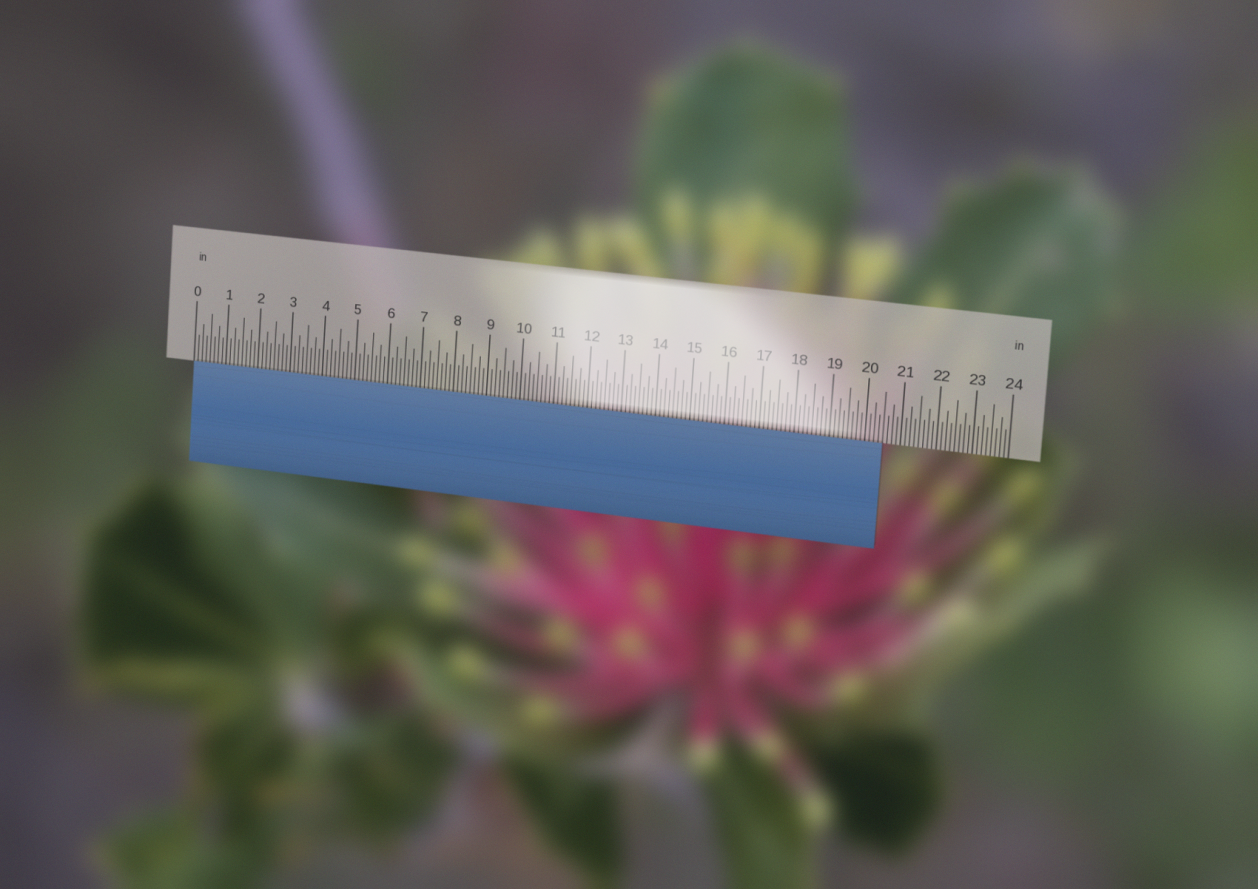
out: 20.5 in
